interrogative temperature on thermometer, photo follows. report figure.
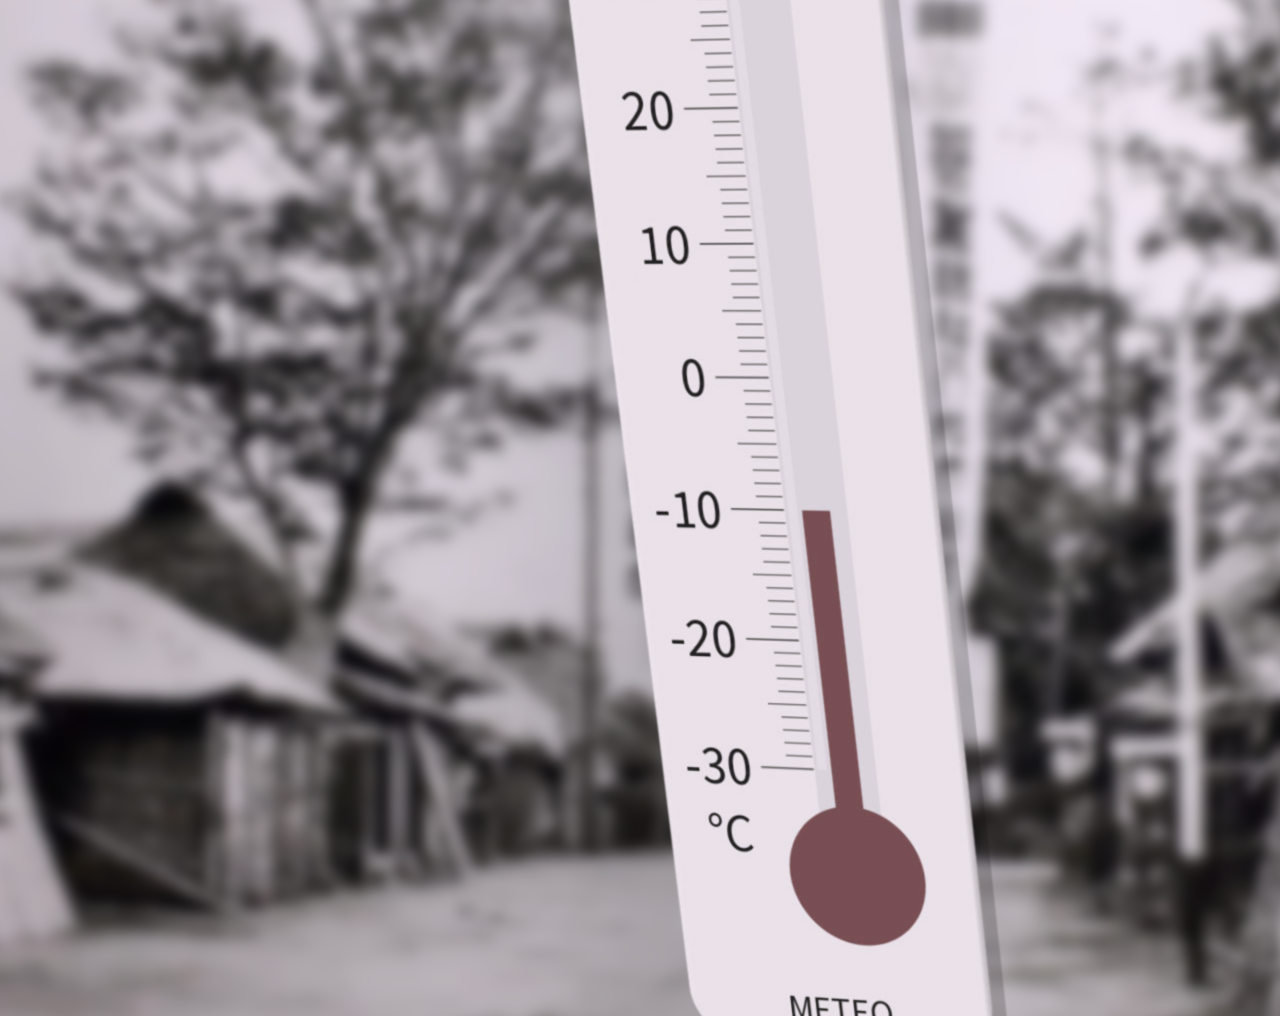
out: -10 °C
